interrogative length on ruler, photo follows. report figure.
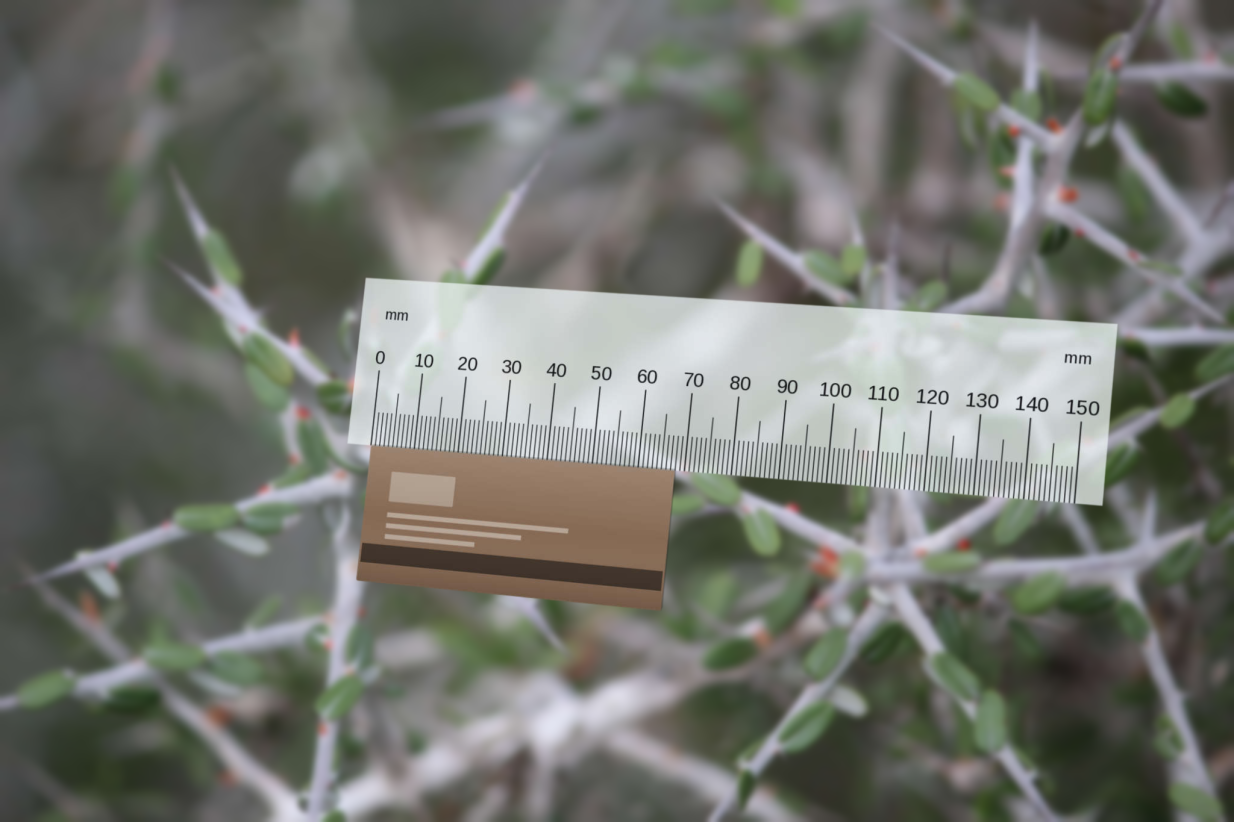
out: 68 mm
